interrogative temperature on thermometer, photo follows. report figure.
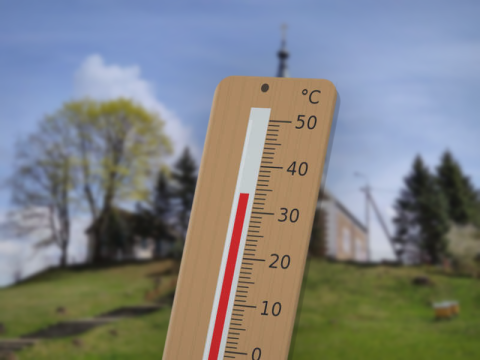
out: 34 °C
